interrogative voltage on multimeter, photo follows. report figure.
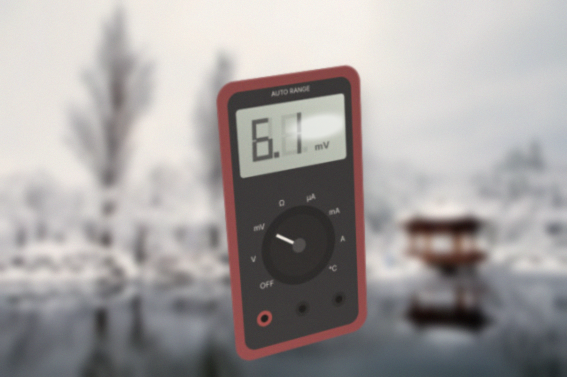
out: 6.1 mV
